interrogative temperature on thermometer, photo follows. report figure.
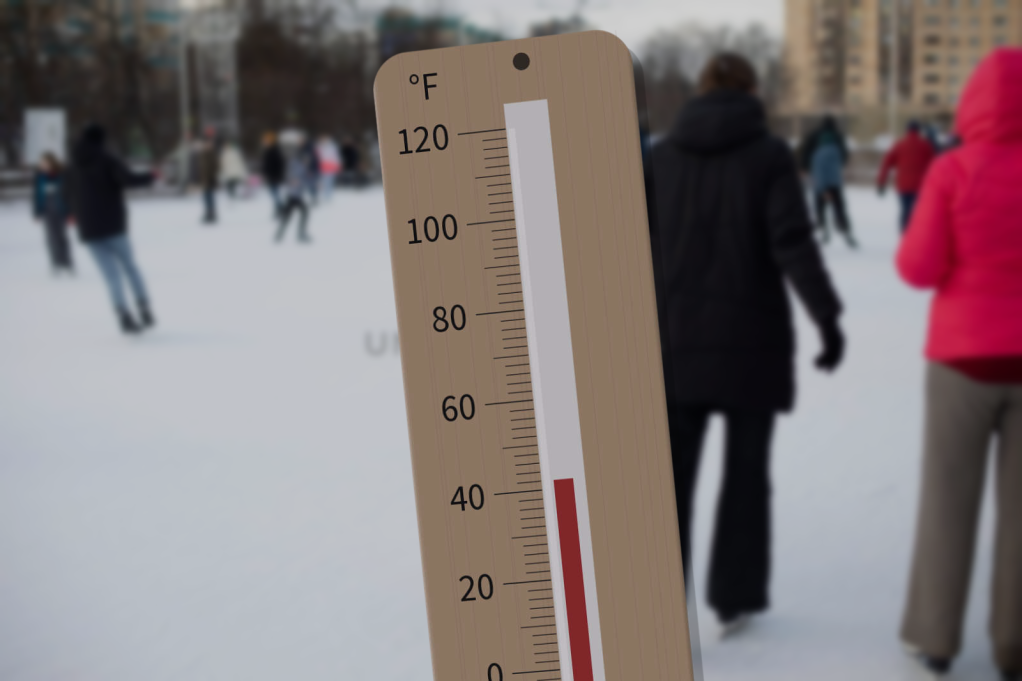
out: 42 °F
